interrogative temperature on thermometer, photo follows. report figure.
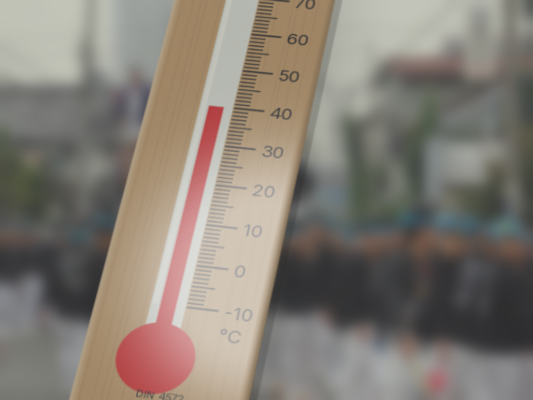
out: 40 °C
